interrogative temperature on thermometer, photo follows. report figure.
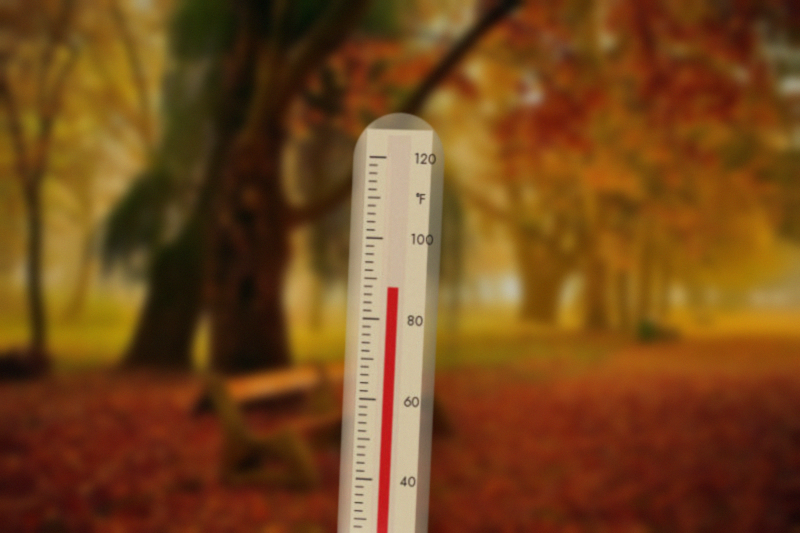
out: 88 °F
